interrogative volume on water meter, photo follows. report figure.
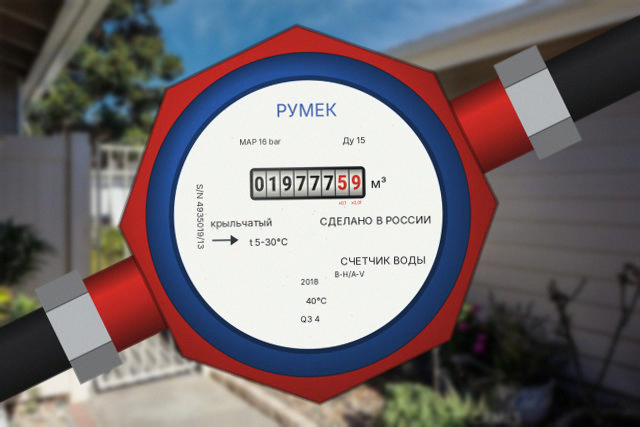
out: 19777.59 m³
